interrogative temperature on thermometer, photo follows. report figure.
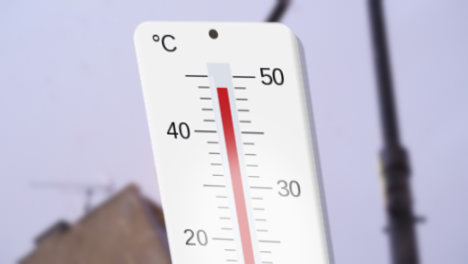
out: 48 °C
